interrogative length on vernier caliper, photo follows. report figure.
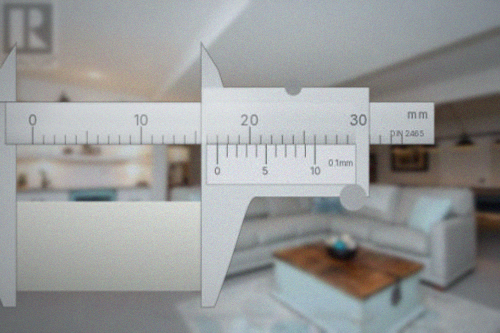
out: 17.0 mm
